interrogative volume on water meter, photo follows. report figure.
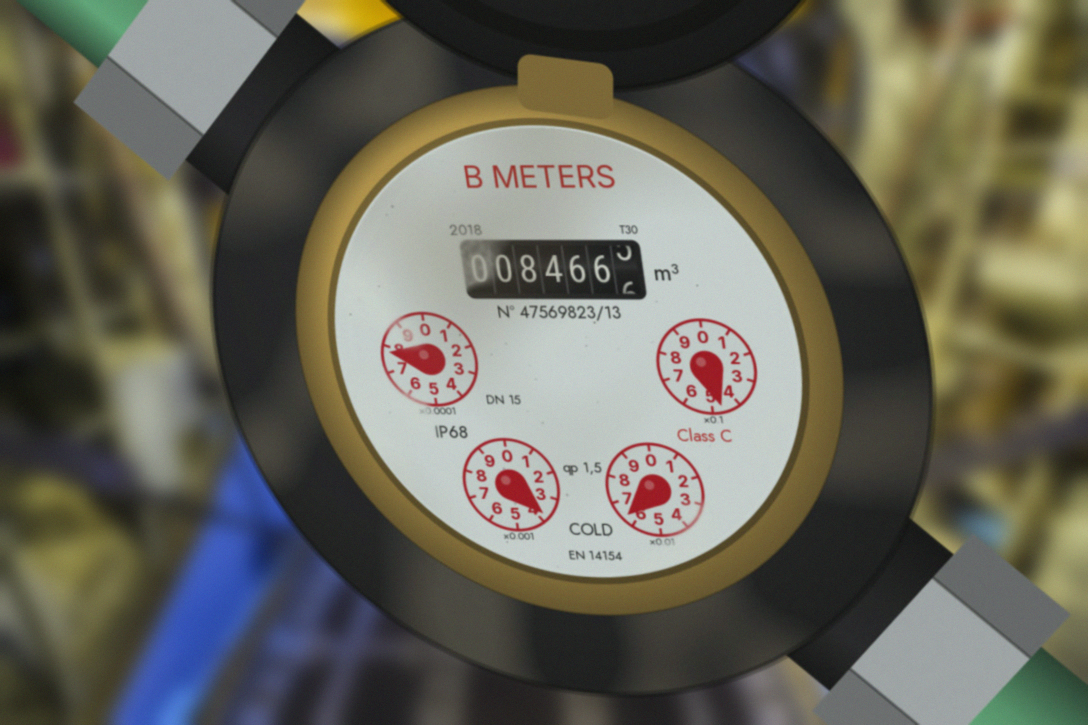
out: 84665.4637 m³
